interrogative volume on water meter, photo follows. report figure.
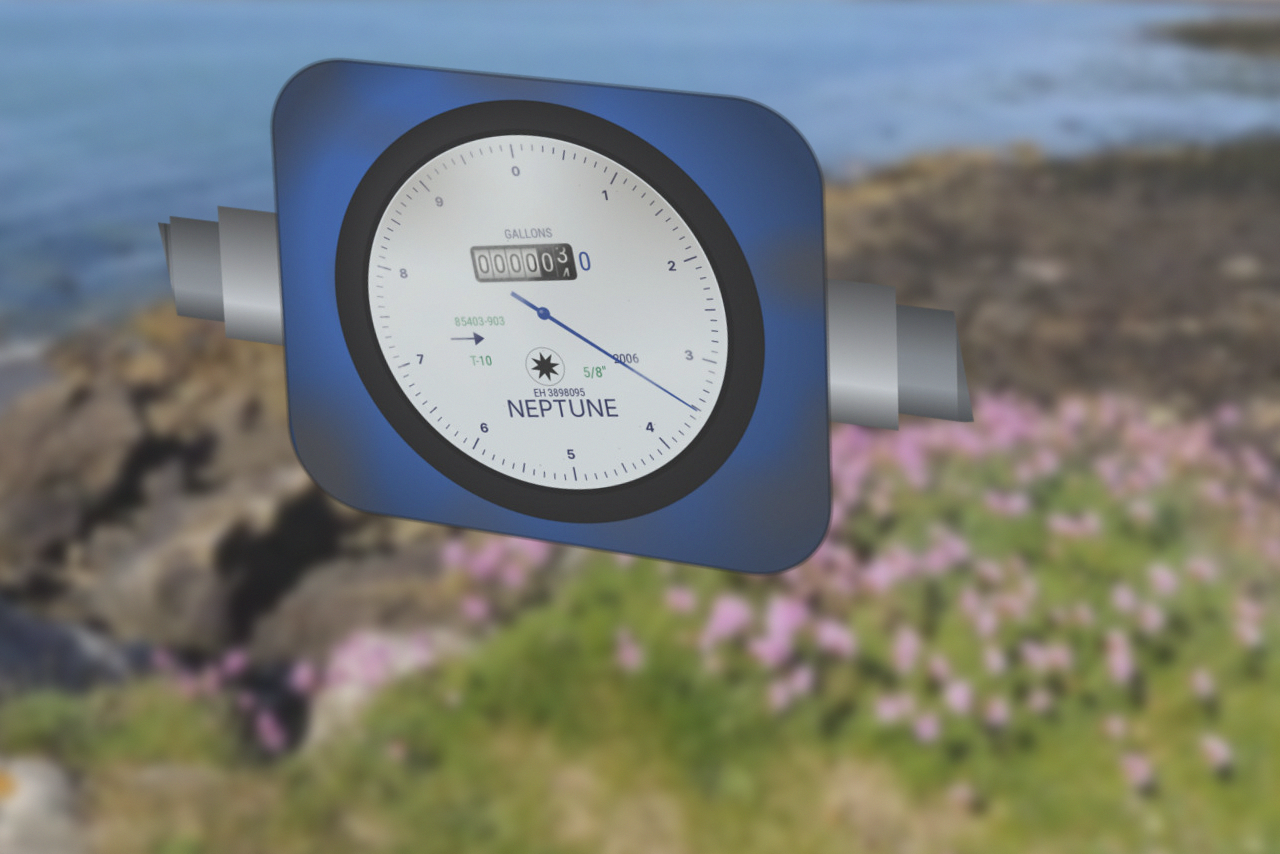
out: 33.5 gal
